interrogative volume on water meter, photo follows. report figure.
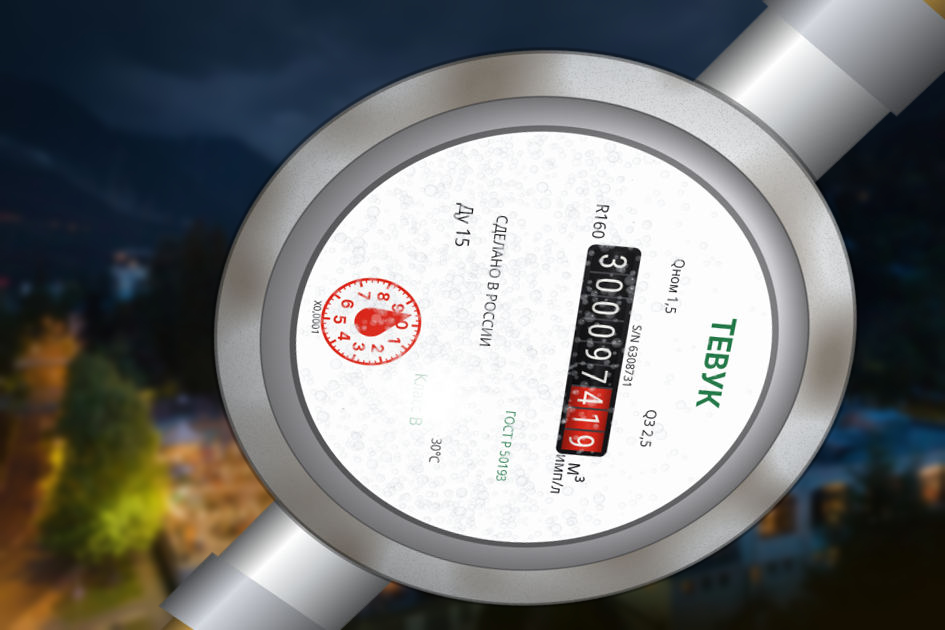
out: 300097.4189 m³
